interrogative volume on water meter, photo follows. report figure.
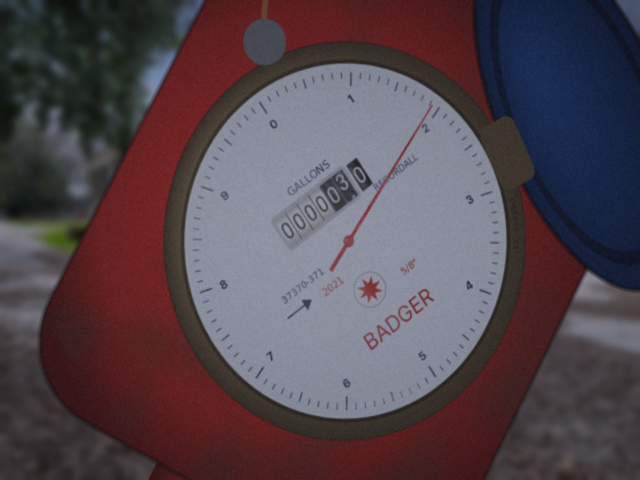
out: 31.9 gal
